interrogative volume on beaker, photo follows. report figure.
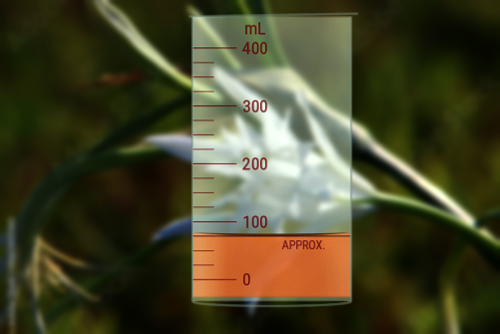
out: 75 mL
